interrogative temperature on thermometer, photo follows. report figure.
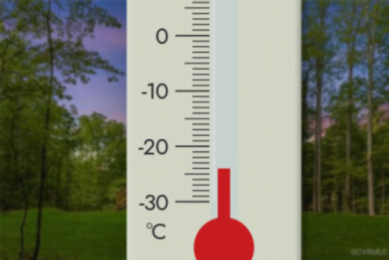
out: -24 °C
